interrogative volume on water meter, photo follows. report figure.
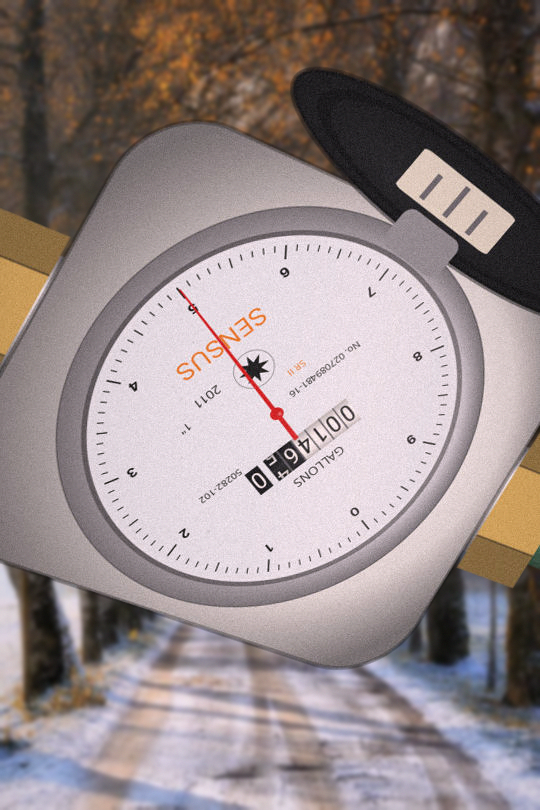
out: 14645.0 gal
